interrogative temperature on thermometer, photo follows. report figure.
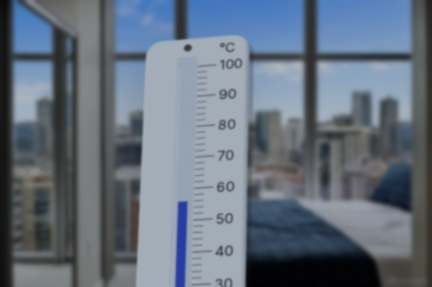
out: 56 °C
